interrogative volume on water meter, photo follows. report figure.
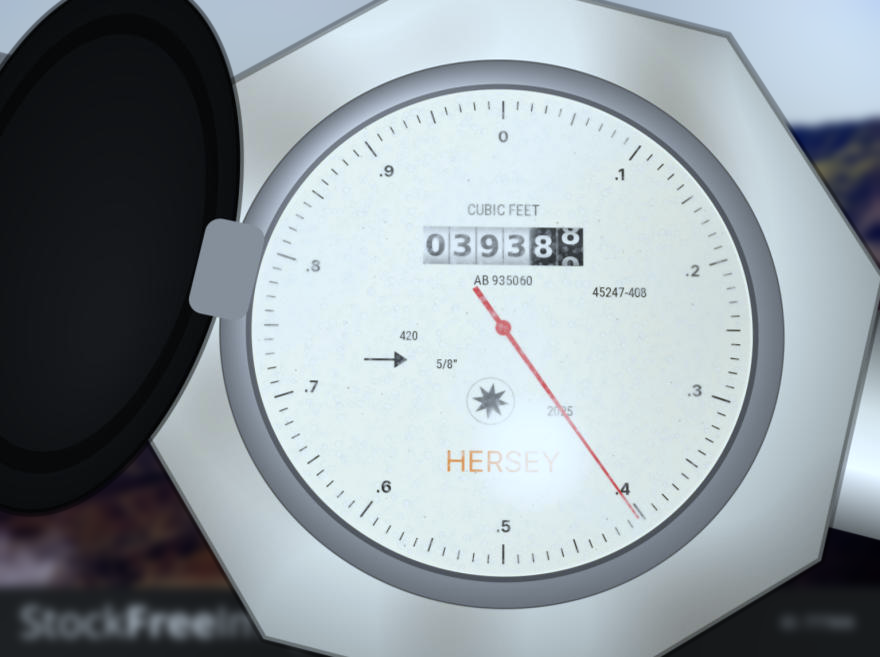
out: 39388.40 ft³
